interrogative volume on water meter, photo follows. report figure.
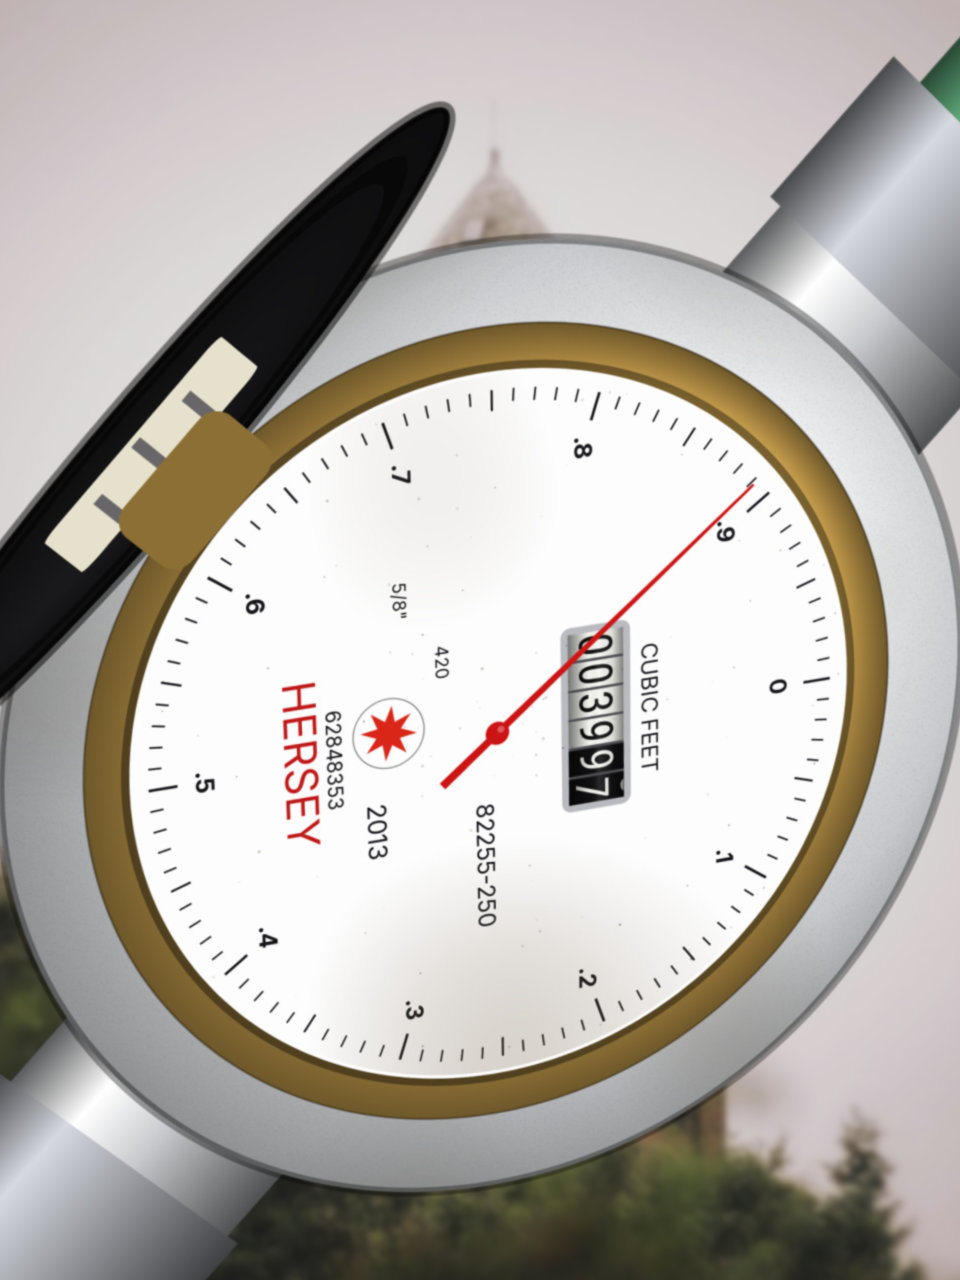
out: 3996.89 ft³
